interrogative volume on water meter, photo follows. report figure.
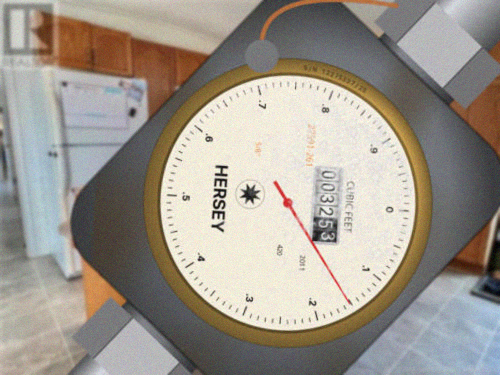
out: 3253.15 ft³
